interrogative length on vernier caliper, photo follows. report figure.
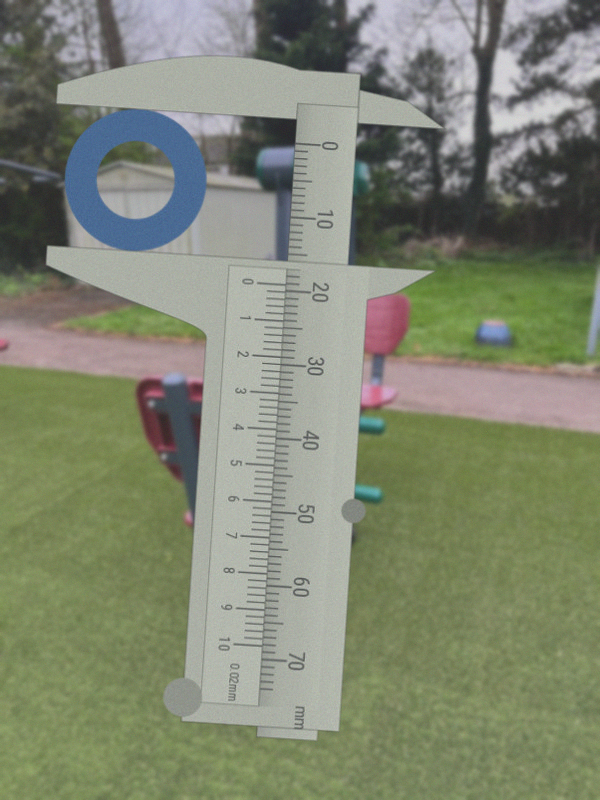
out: 19.2 mm
